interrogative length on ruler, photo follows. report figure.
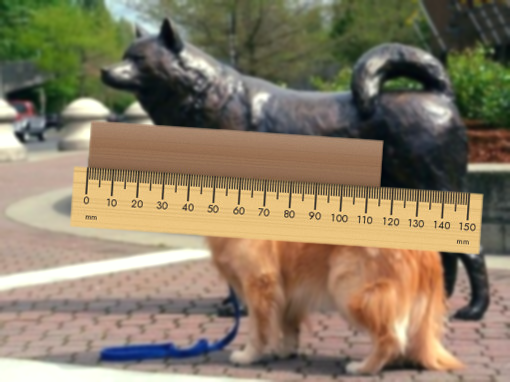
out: 115 mm
